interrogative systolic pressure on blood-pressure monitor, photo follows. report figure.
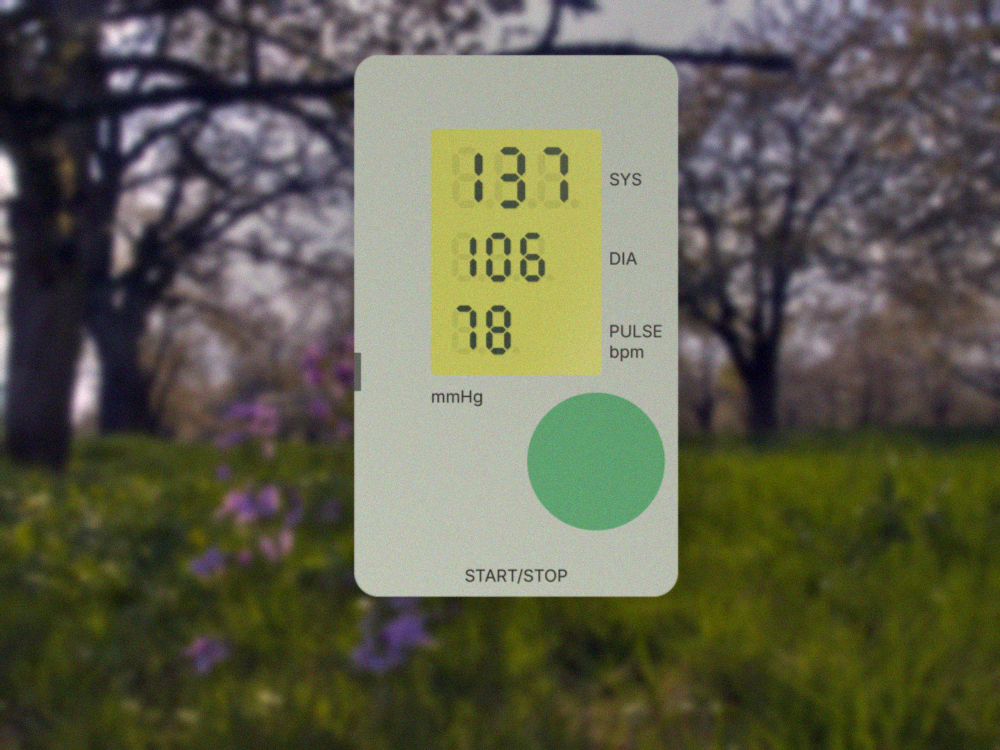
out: 137 mmHg
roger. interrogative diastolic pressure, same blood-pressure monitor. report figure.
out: 106 mmHg
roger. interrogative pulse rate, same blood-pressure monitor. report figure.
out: 78 bpm
